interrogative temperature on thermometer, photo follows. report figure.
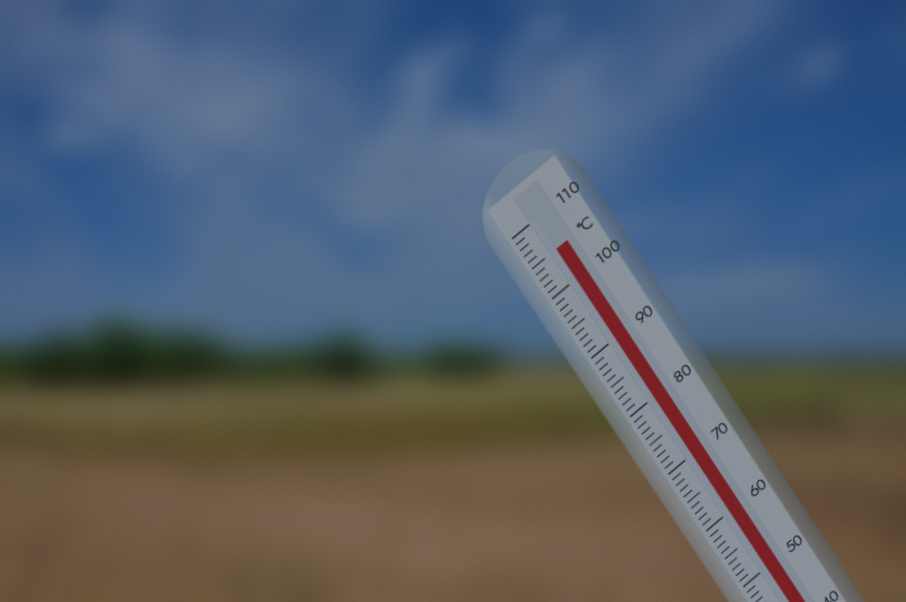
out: 105 °C
